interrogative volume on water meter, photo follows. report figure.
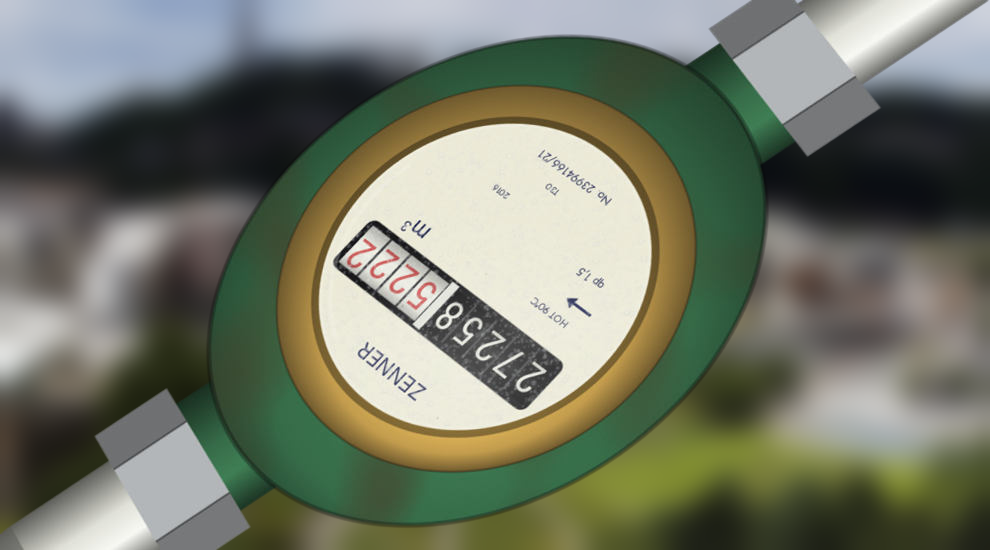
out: 27258.5222 m³
